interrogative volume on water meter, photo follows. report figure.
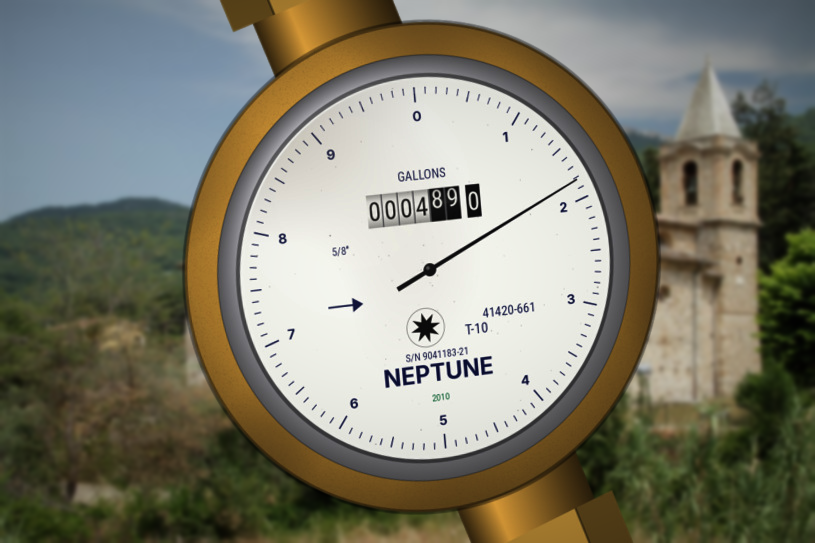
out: 4891.8 gal
